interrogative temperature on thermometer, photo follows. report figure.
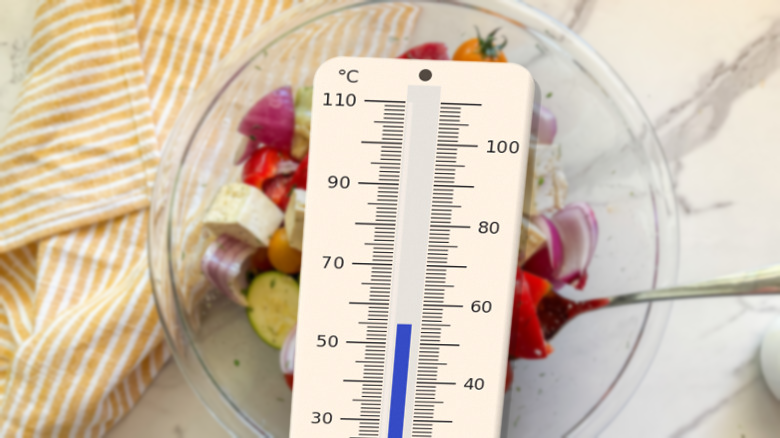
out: 55 °C
